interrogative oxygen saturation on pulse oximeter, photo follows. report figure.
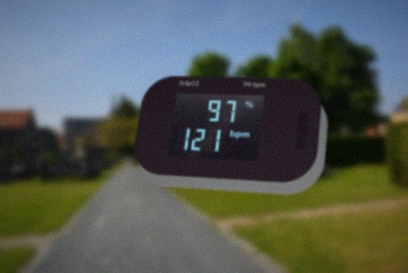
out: 97 %
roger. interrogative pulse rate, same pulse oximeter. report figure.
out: 121 bpm
